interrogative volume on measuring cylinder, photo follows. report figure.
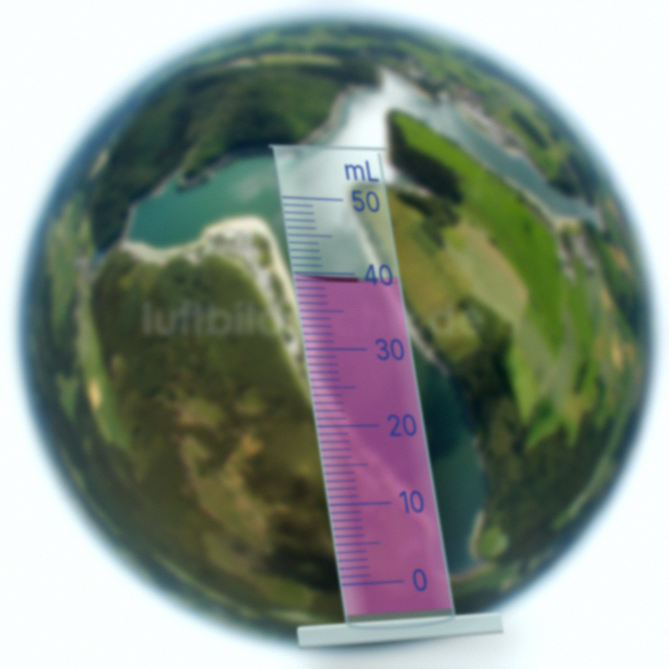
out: 39 mL
